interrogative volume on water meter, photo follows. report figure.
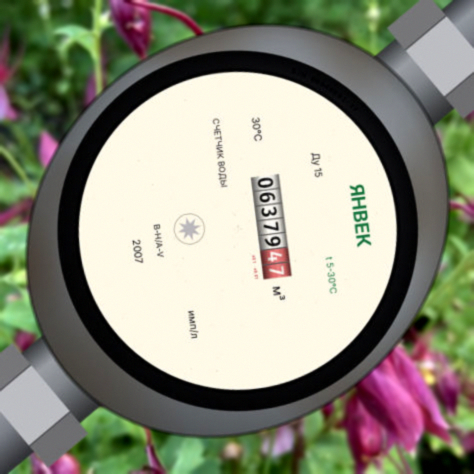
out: 6379.47 m³
